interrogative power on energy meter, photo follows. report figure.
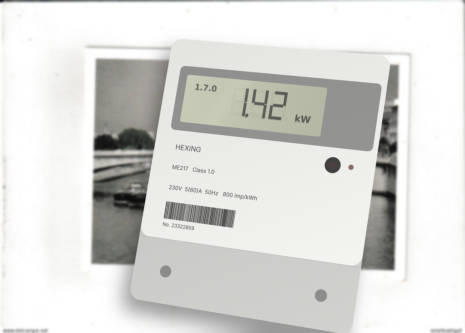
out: 1.42 kW
